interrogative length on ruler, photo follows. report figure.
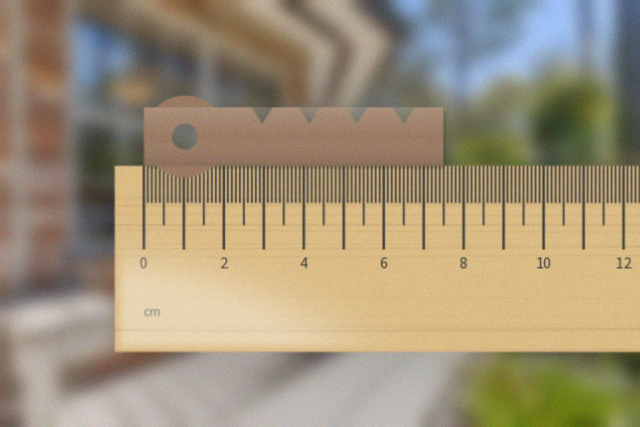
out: 7.5 cm
